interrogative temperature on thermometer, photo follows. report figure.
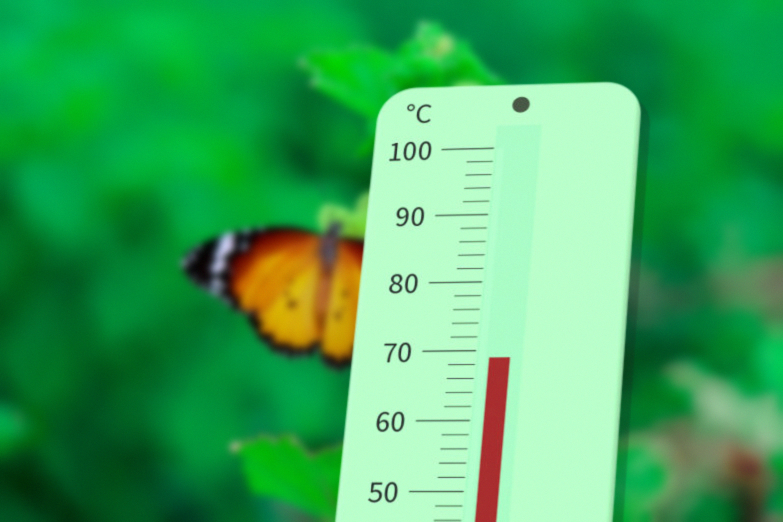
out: 69 °C
